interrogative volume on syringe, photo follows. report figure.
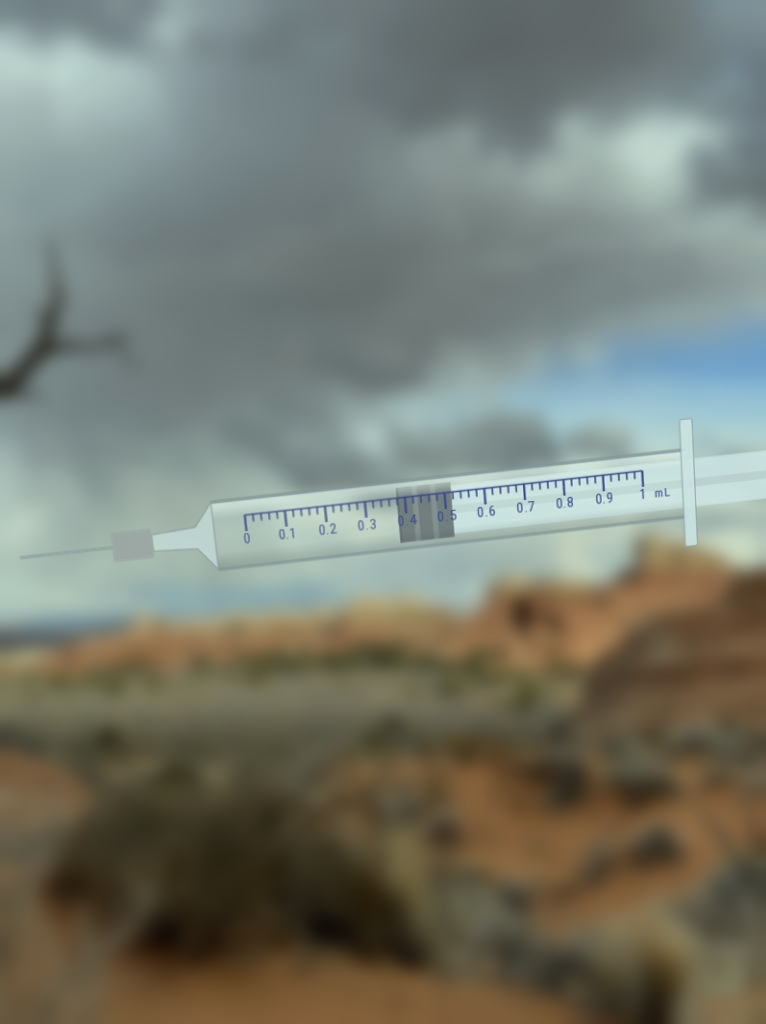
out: 0.38 mL
